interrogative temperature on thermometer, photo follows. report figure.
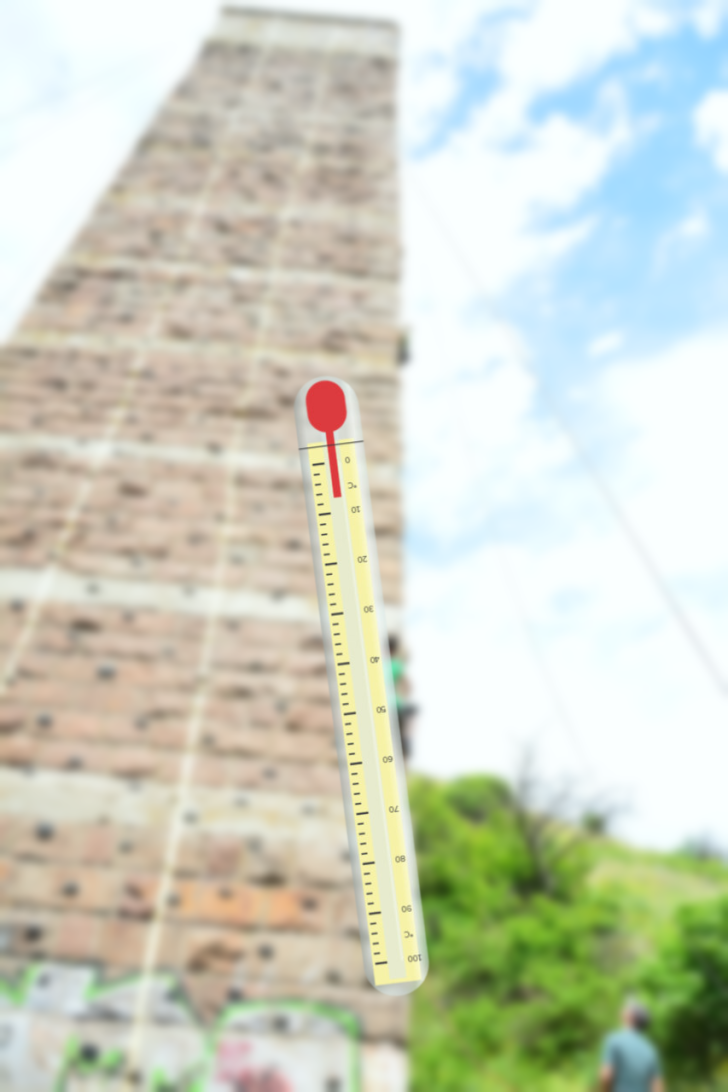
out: 7 °C
